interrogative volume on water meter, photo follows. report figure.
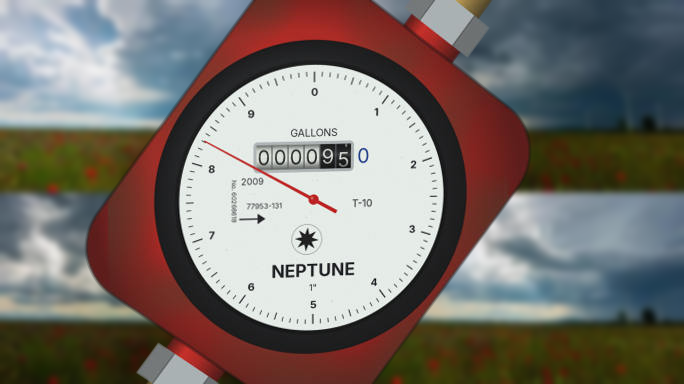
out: 948.3 gal
